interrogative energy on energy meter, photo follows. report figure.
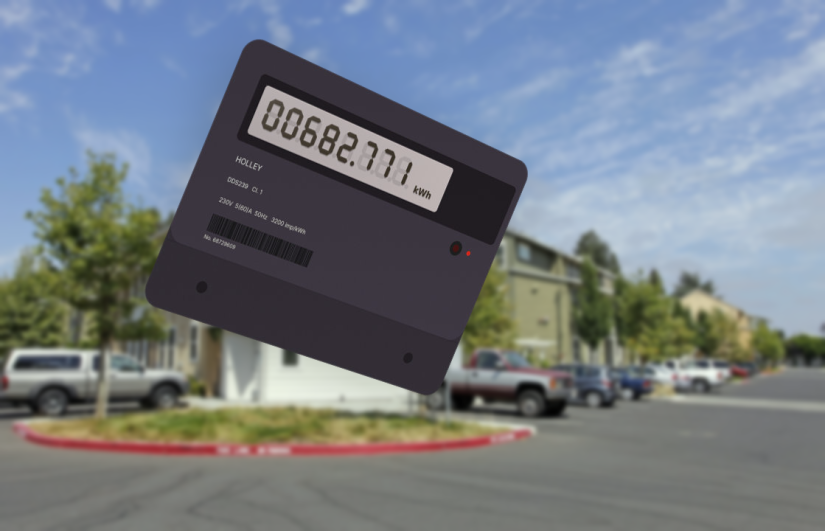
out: 682.771 kWh
